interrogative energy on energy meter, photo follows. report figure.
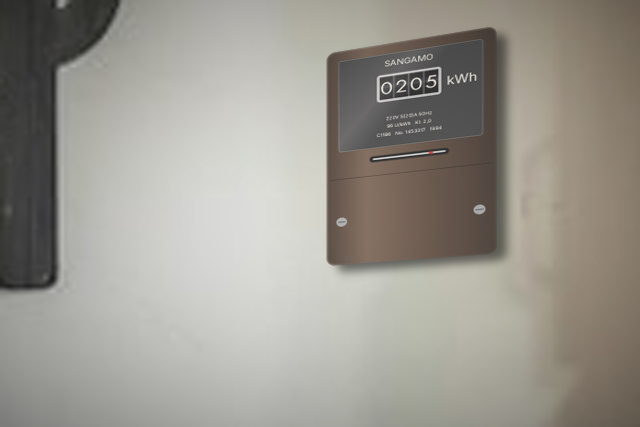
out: 205 kWh
